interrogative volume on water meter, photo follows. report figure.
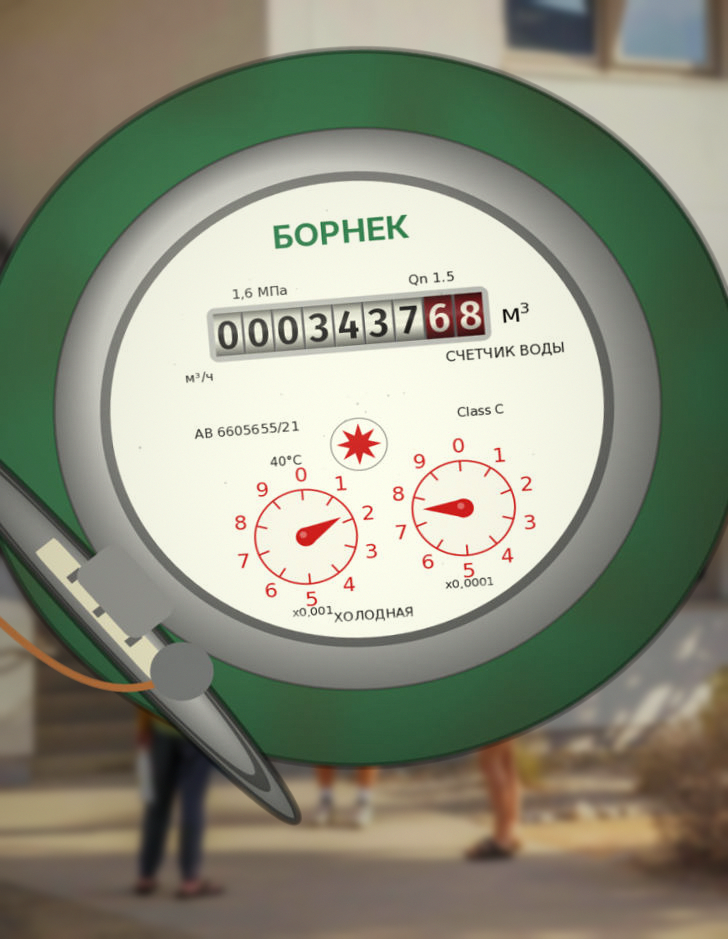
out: 3437.6817 m³
